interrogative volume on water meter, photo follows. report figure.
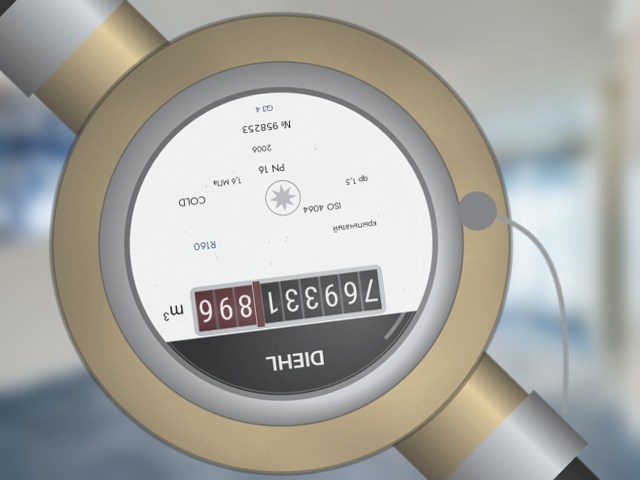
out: 769331.896 m³
